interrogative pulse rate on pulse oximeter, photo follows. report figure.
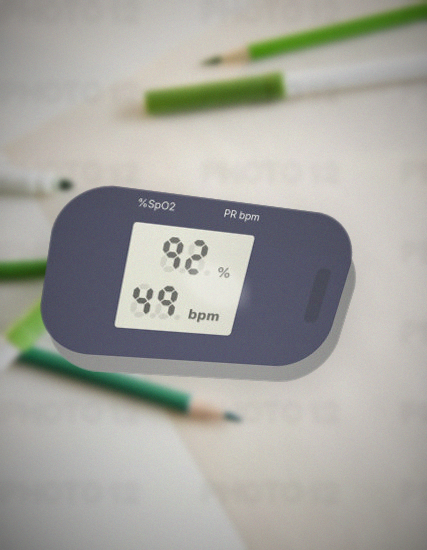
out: 49 bpm
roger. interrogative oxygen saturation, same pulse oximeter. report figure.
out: 92 %
